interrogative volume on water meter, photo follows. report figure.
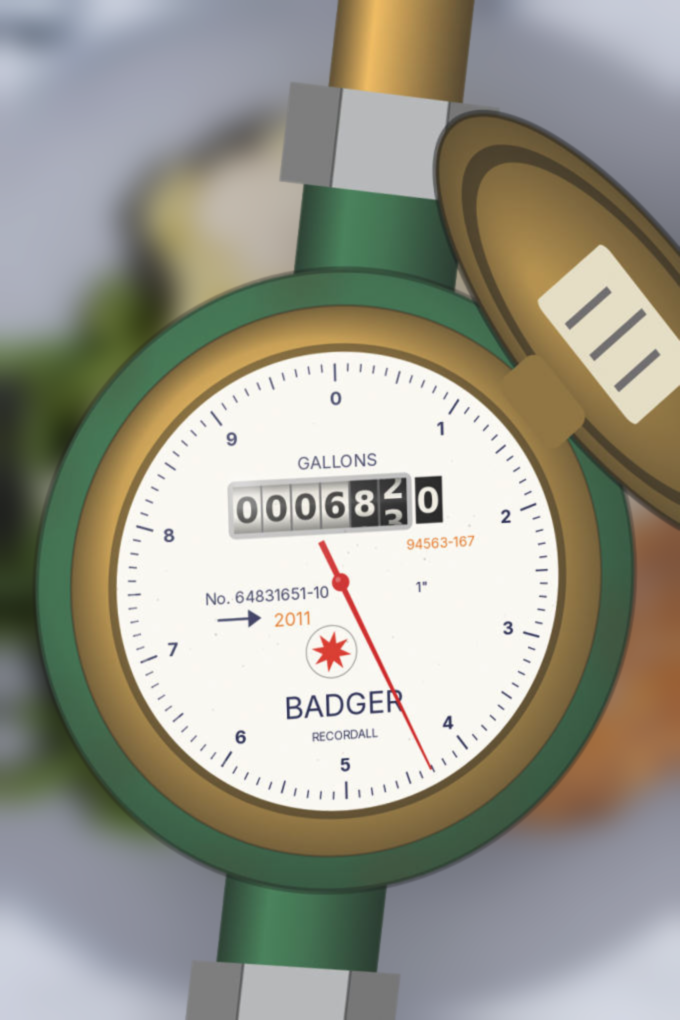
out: 6824.3 gal
